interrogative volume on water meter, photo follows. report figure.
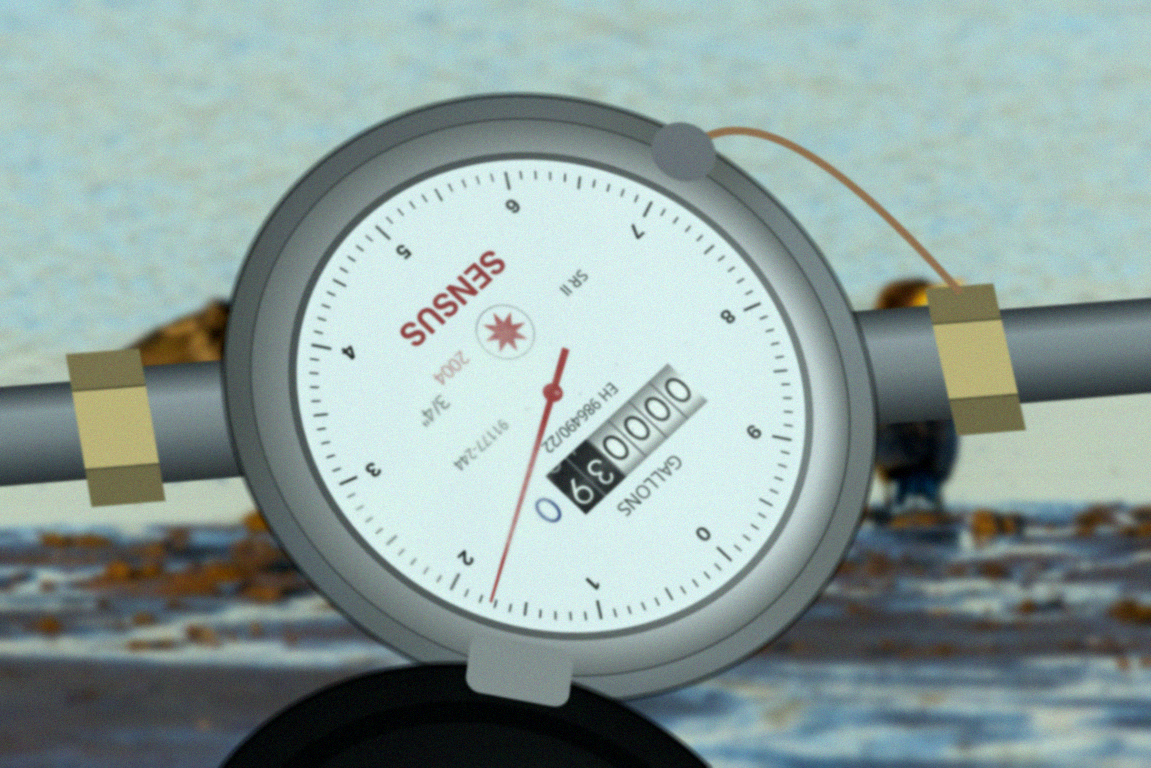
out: 391.7 gal
